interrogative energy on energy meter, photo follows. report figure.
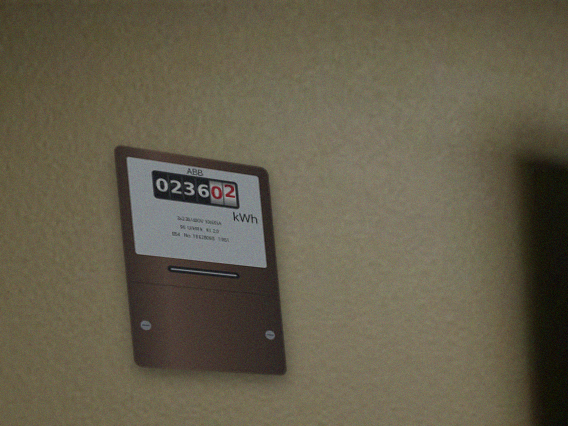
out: 236.02 kWh
